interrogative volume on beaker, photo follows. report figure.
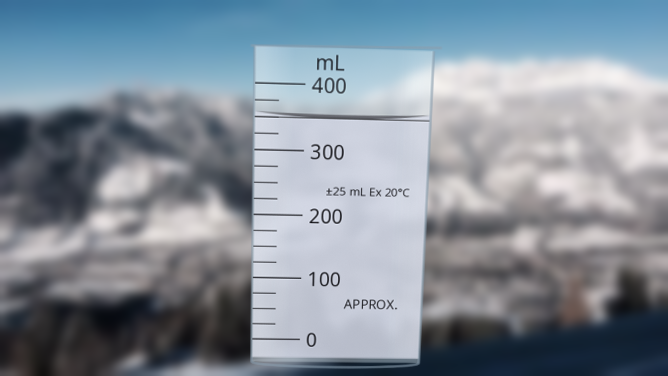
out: 350 mL
